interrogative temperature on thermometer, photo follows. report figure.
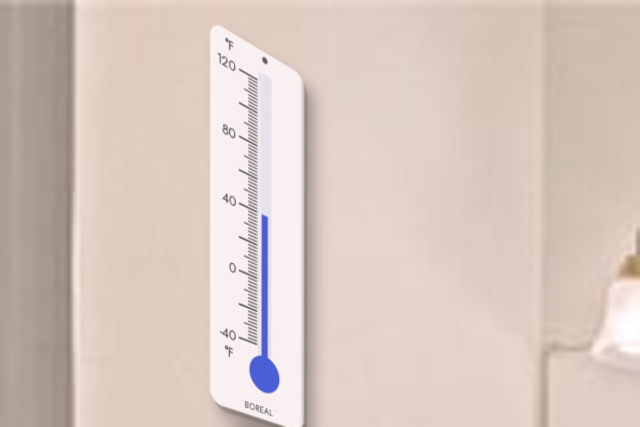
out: 40 °F
